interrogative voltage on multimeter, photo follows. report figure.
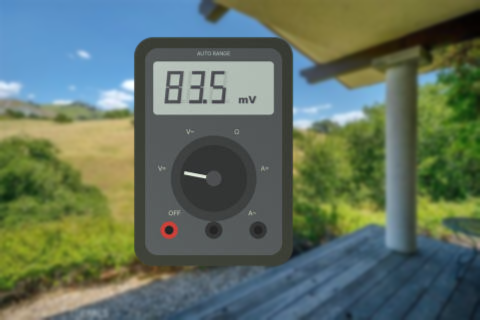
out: 83.5 mV
